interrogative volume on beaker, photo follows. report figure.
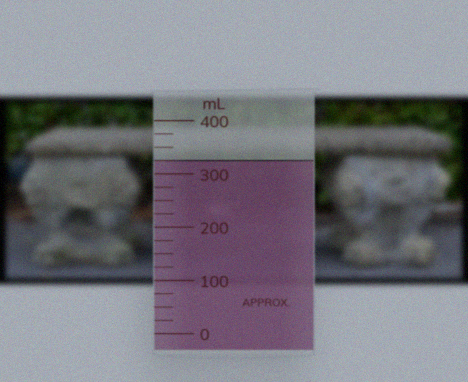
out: 325 mL
